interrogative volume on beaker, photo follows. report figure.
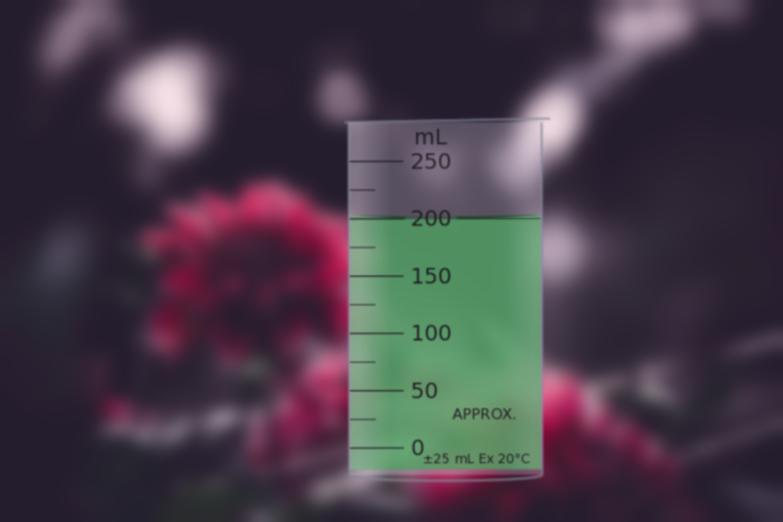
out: 200 mL
